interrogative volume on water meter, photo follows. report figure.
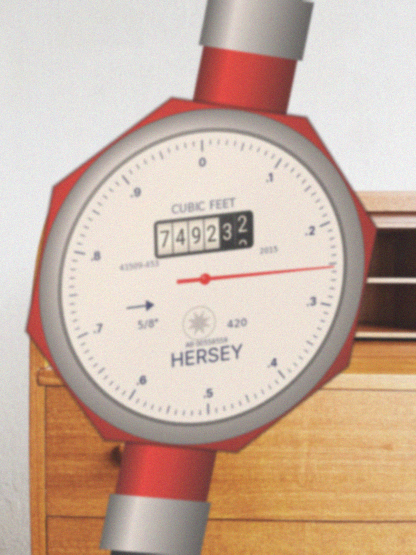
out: 749232.25 ft³
